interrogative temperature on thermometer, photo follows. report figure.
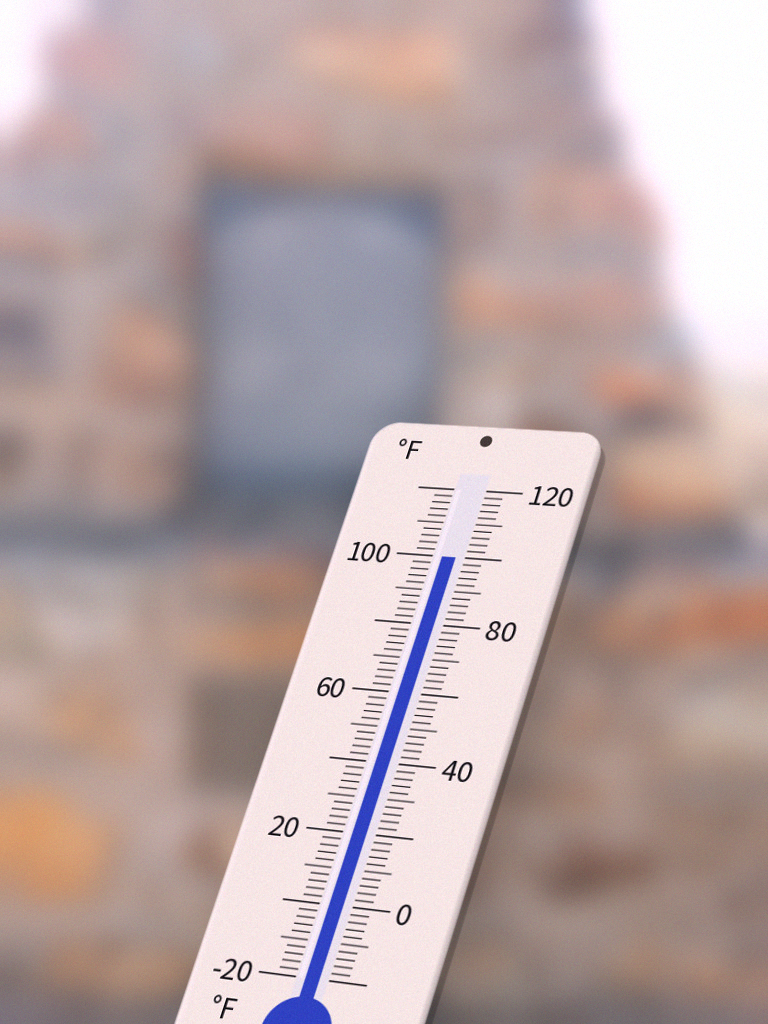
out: 100 °F
